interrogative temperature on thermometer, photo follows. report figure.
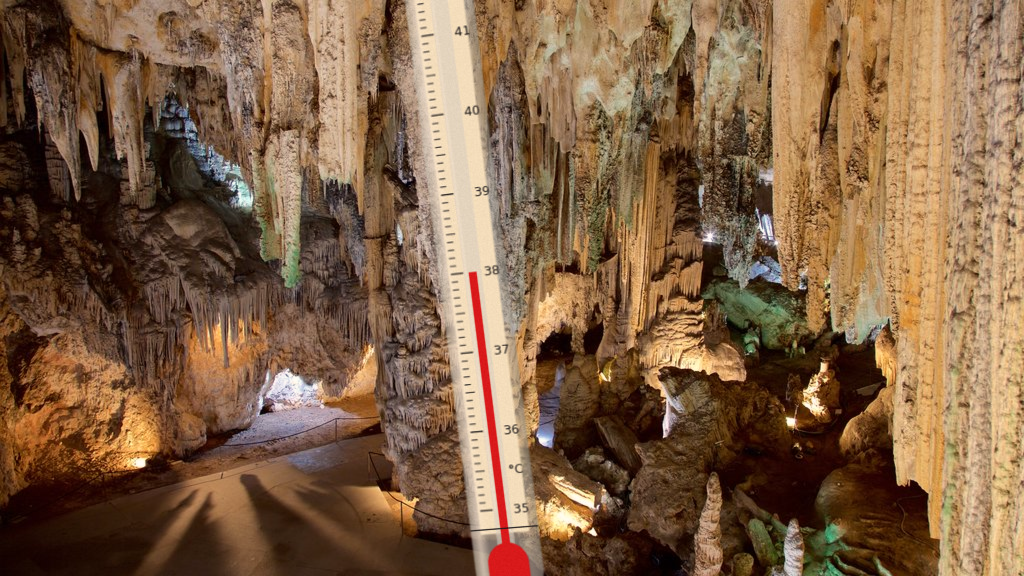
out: 38 °C
